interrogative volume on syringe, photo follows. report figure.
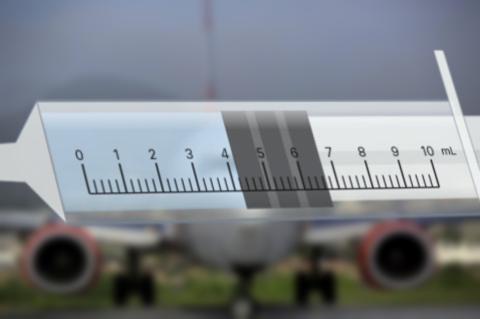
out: 4.2 mL
